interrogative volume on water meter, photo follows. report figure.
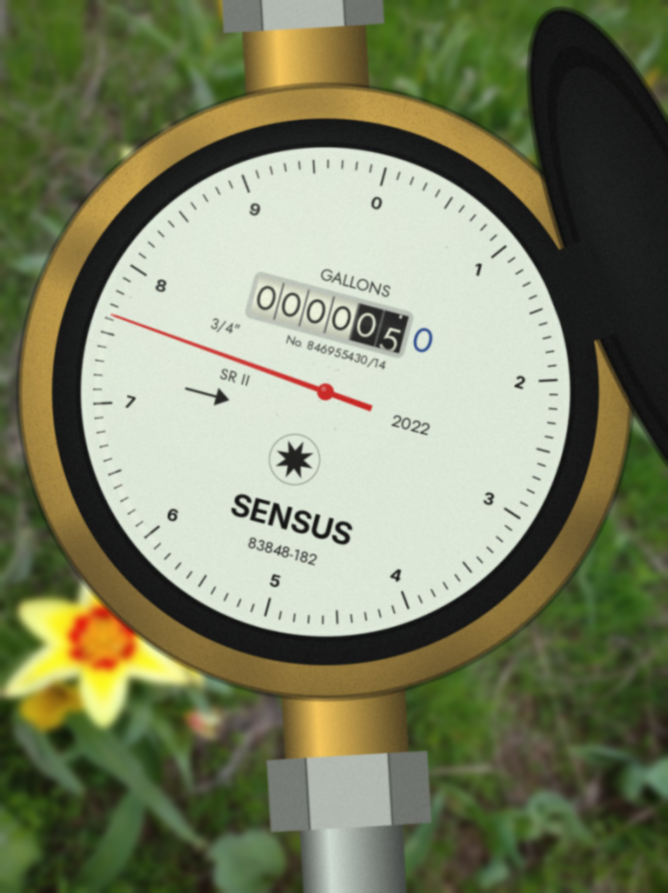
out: 47.6 gal
